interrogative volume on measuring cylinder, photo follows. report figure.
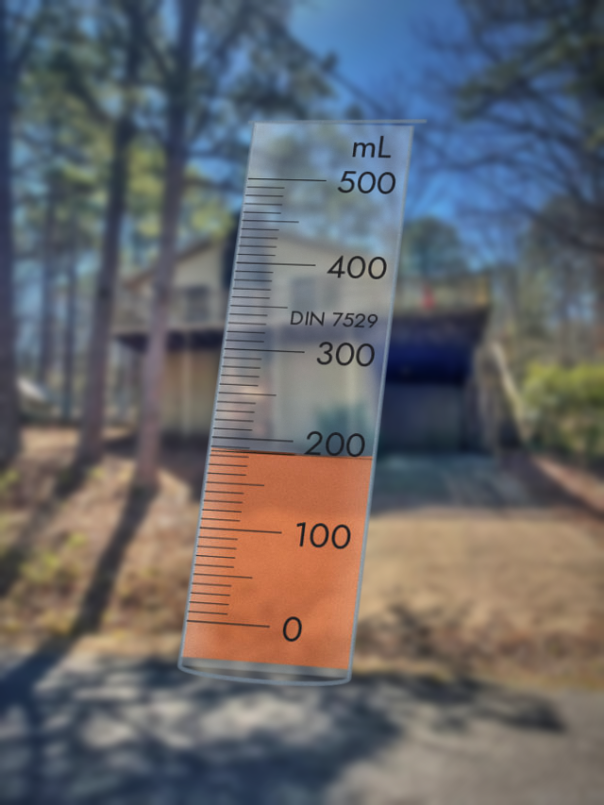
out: 185 mL
